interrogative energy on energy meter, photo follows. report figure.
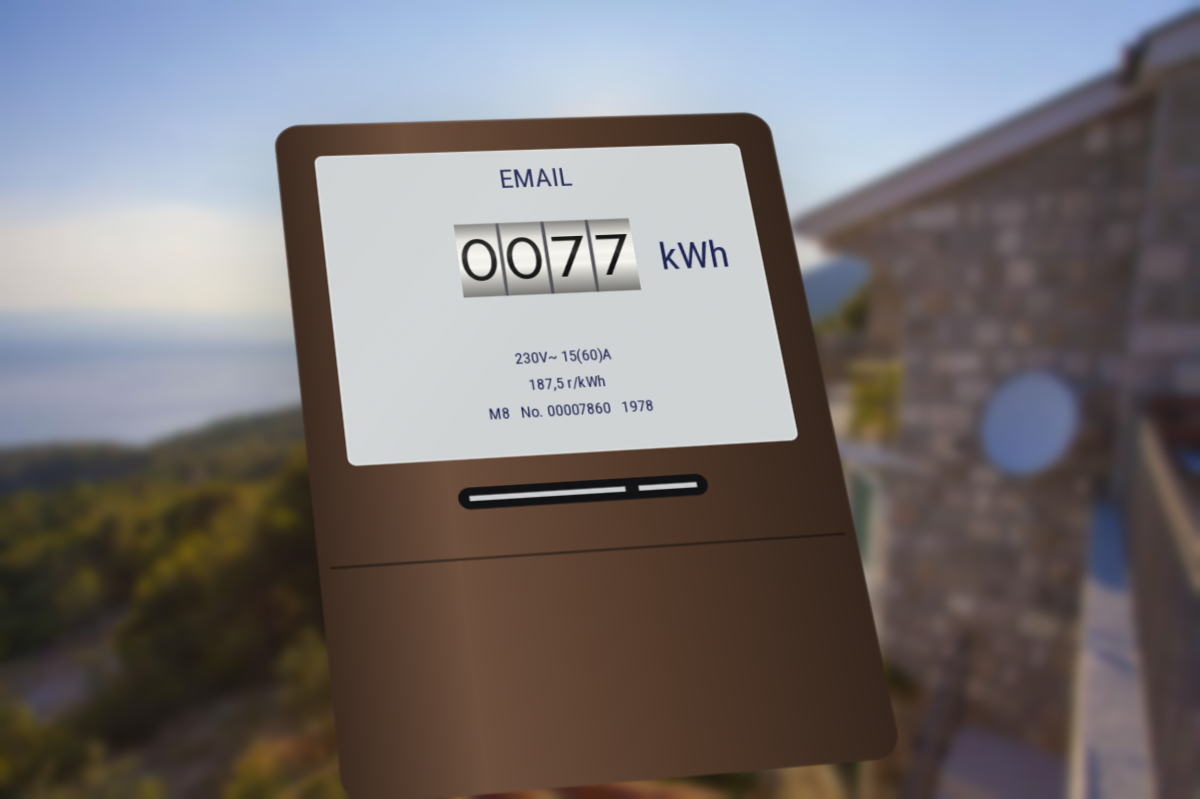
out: 77 kWh
